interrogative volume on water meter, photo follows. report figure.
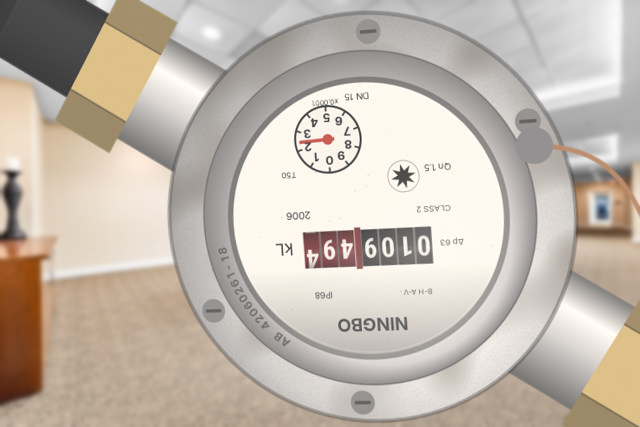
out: 109.4942 kL
